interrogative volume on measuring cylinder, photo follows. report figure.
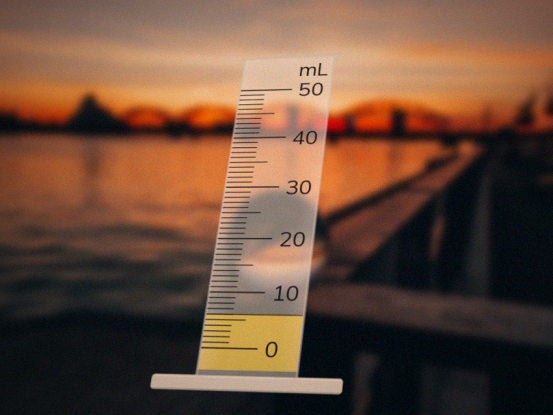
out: 6 mL
